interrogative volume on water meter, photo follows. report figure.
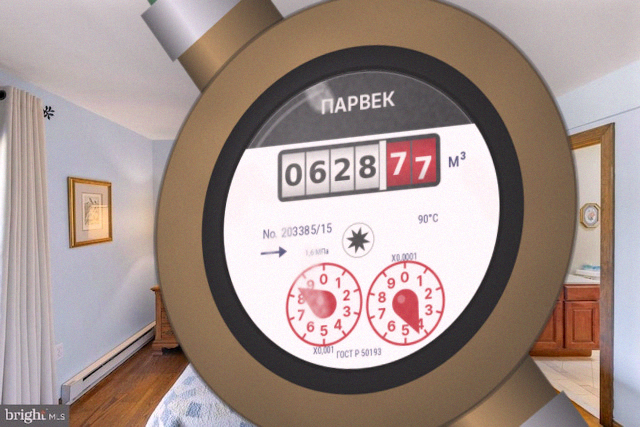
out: 628.7684 m³
